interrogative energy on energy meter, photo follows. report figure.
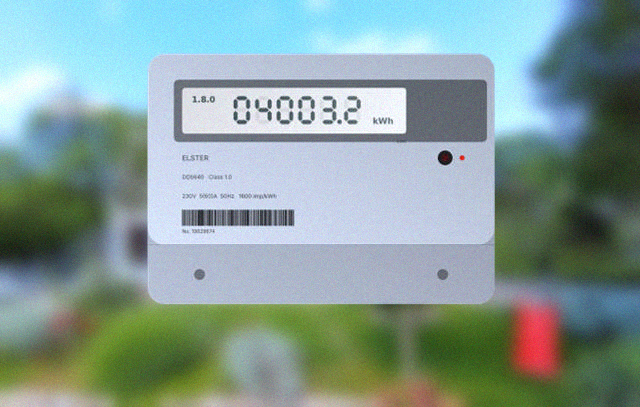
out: 4003.2 kWh
